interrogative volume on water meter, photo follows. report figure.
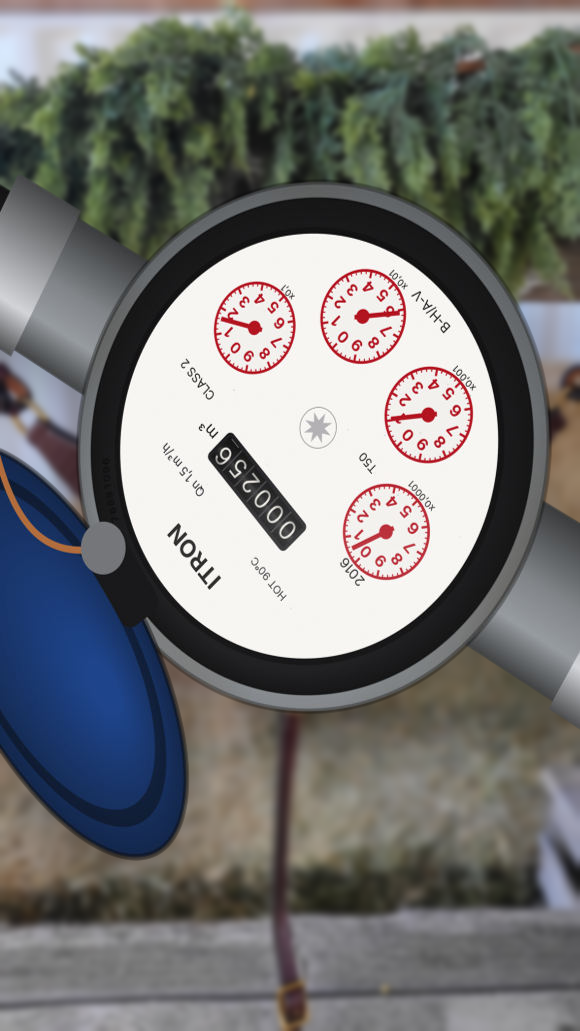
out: 256.1610 m³
